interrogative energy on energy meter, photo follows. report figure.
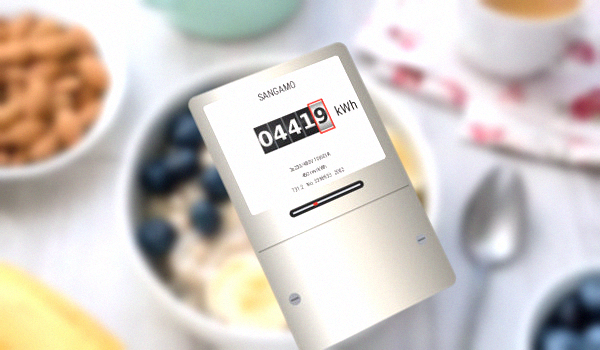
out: 441.9 kWh
